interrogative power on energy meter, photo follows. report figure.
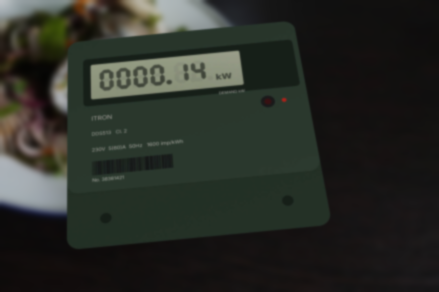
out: 0.14 kW
